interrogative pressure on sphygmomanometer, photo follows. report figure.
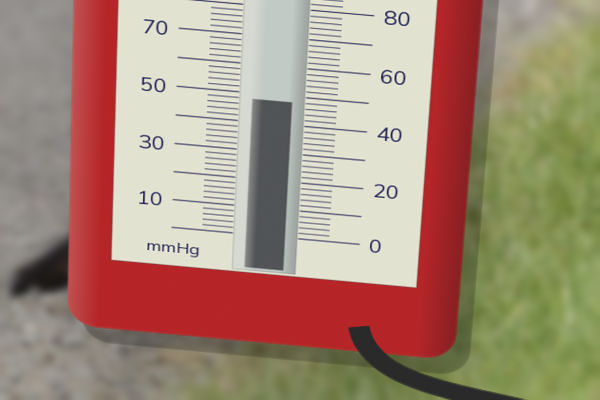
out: 48 mmHg
